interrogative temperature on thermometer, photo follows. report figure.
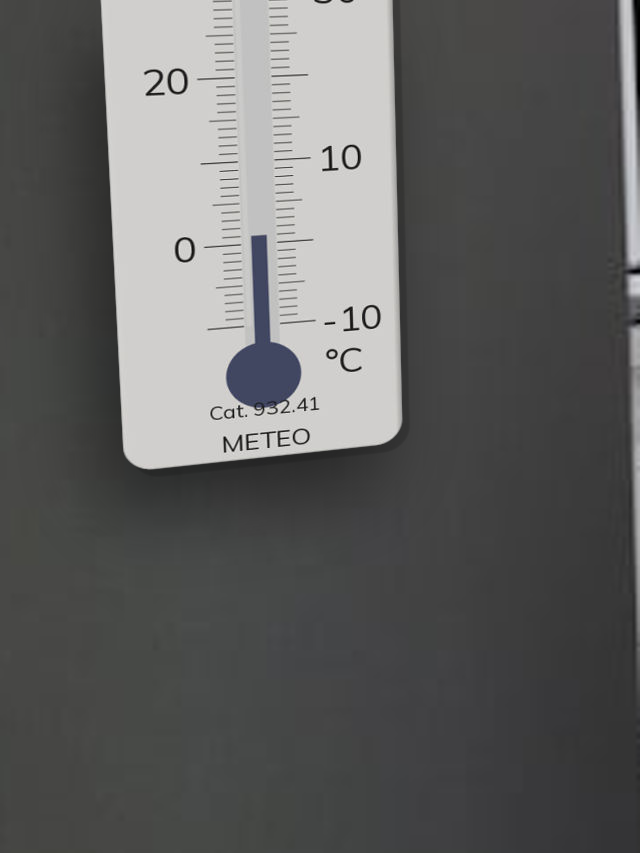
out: 1 °C
